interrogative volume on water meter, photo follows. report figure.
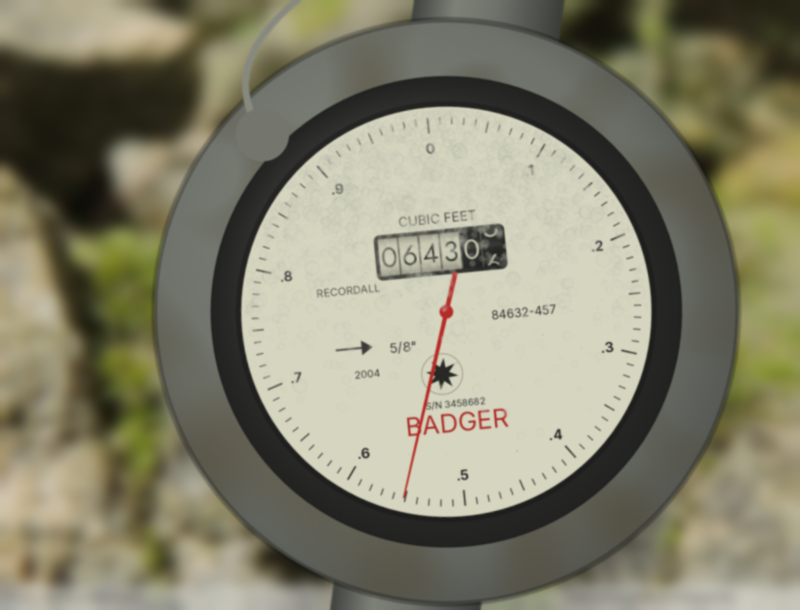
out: 64305.55 ft³
